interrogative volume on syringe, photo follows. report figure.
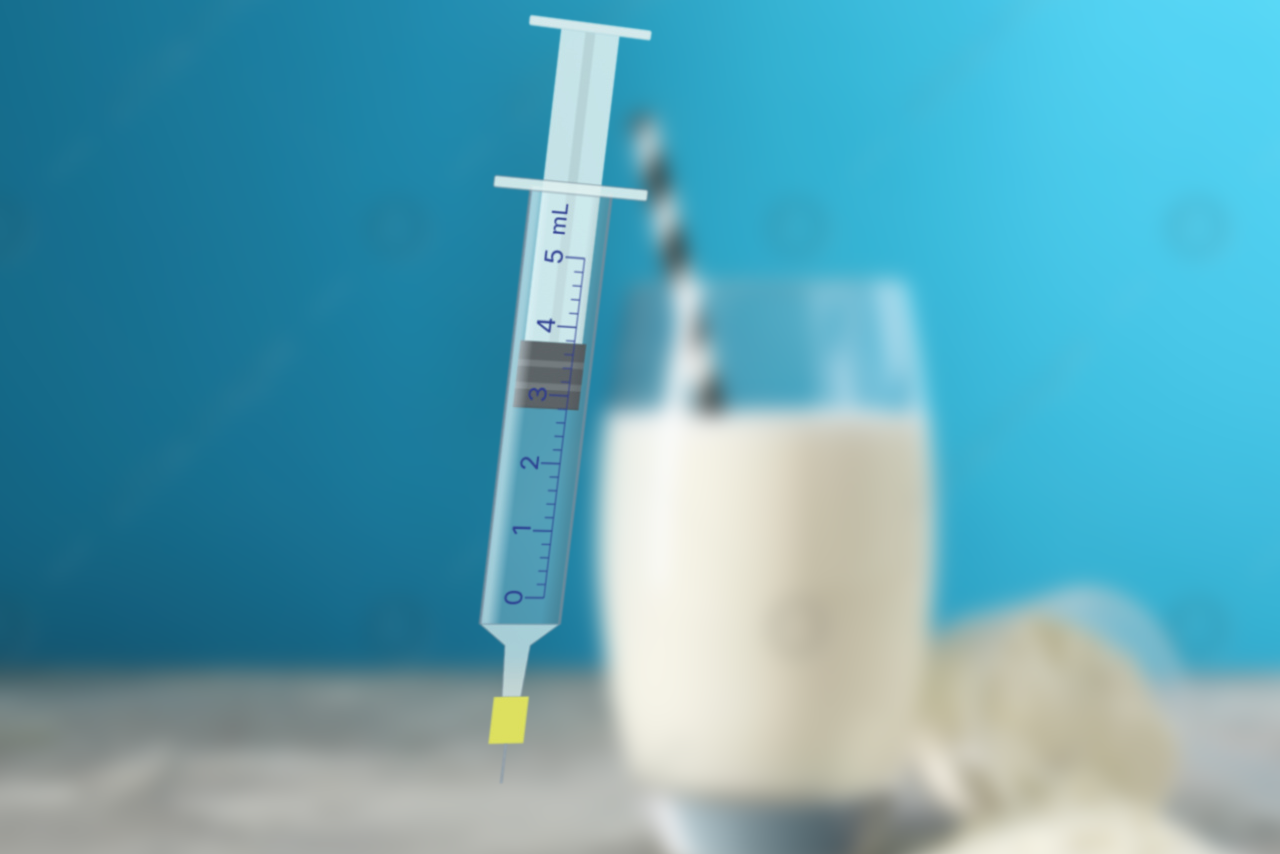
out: 2.8 mL
